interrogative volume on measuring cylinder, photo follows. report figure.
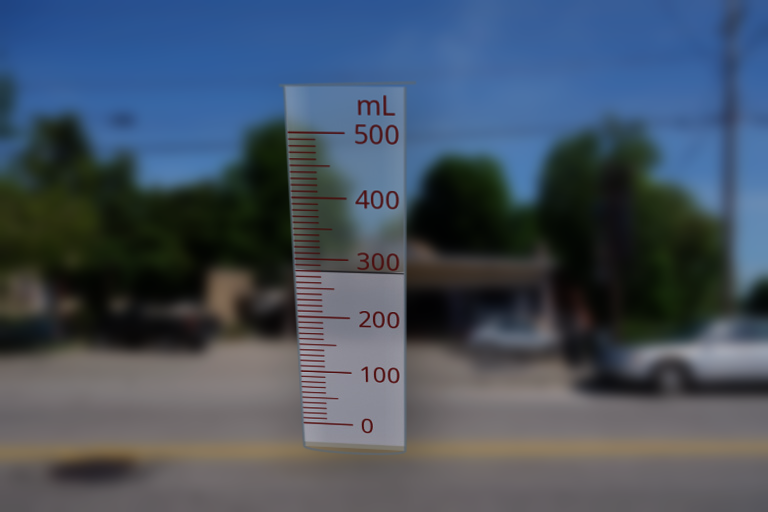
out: 280 mL
